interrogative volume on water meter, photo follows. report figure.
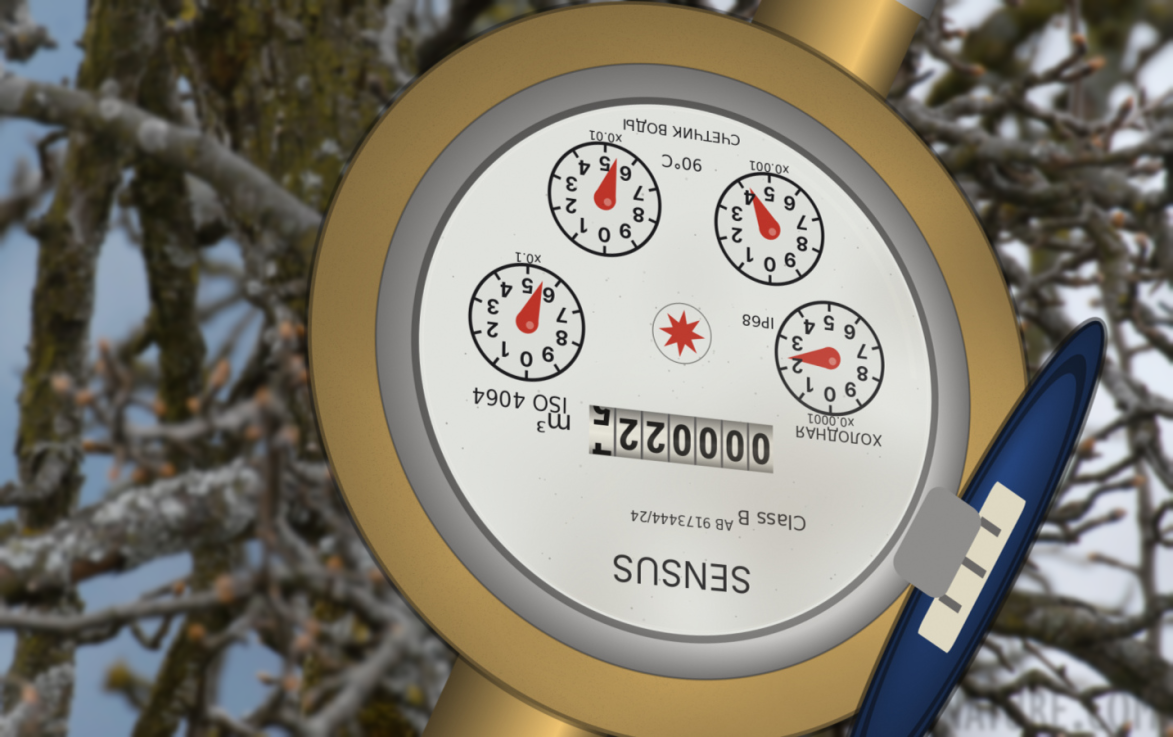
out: 224.5542 m³
